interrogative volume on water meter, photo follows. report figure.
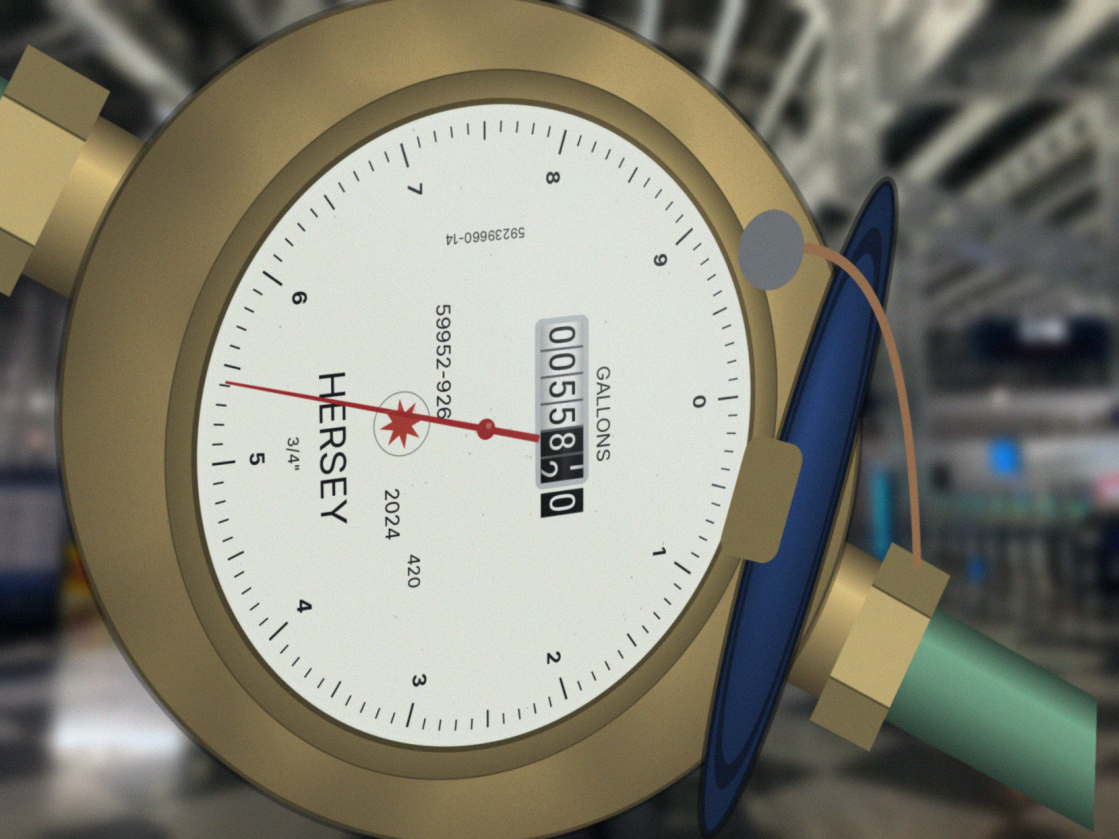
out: 55815.4 gal
